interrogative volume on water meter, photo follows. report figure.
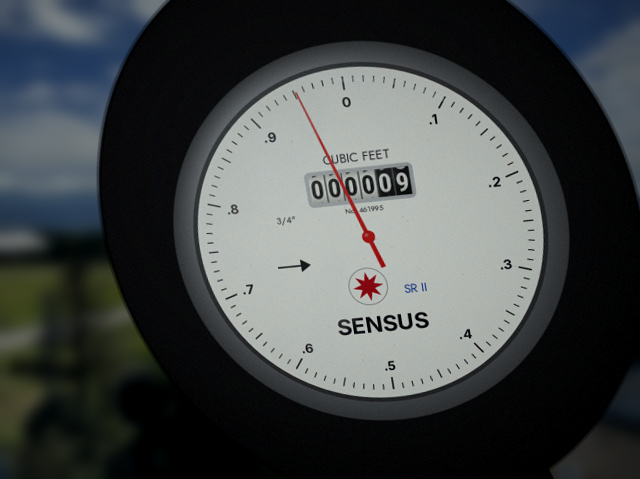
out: 8.95 ft³
